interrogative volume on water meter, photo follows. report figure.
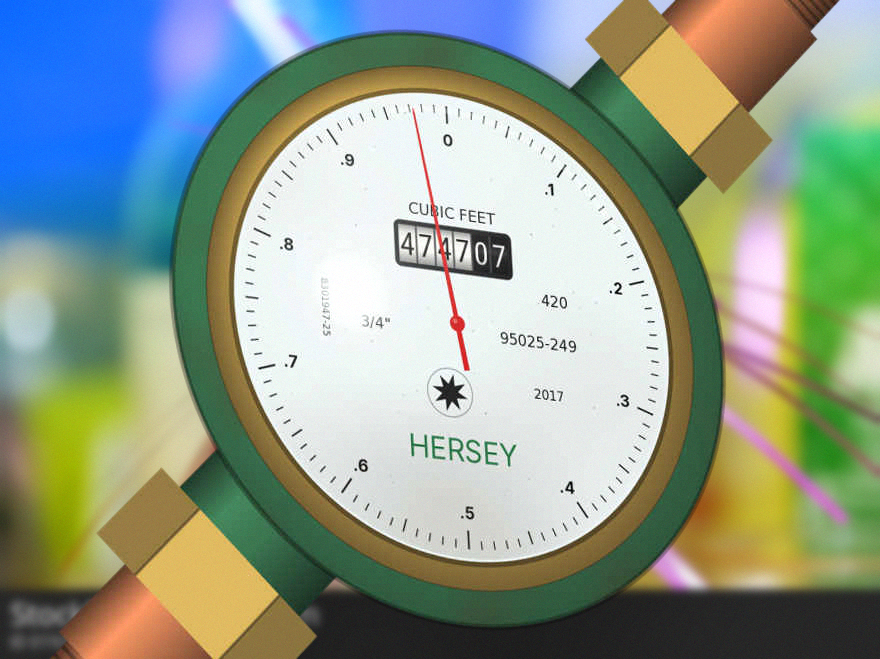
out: 474706.97 ft³
